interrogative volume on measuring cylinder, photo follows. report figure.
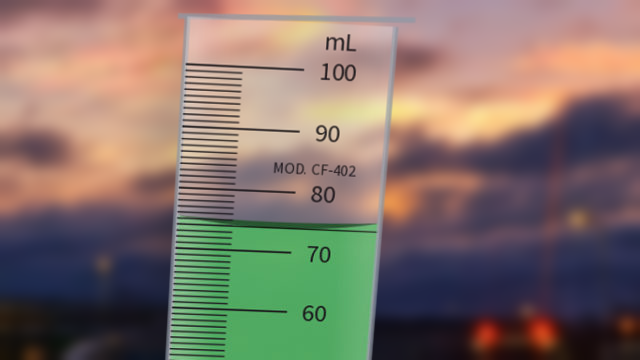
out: 74 mL
